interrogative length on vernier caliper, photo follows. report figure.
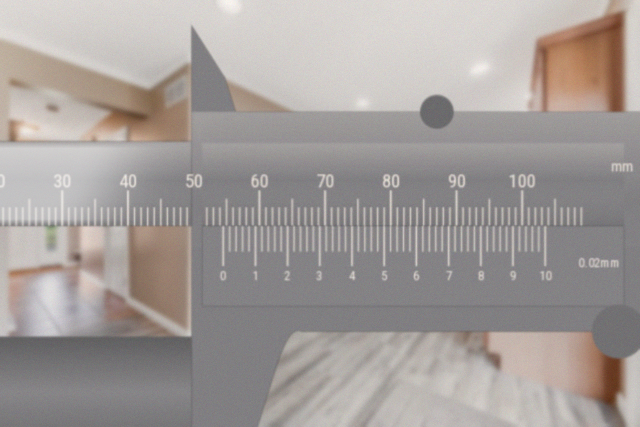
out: 54.5 mm
